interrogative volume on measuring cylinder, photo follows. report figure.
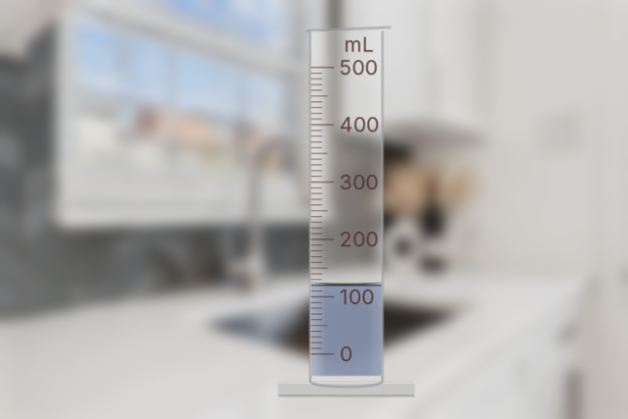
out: 120 mL
